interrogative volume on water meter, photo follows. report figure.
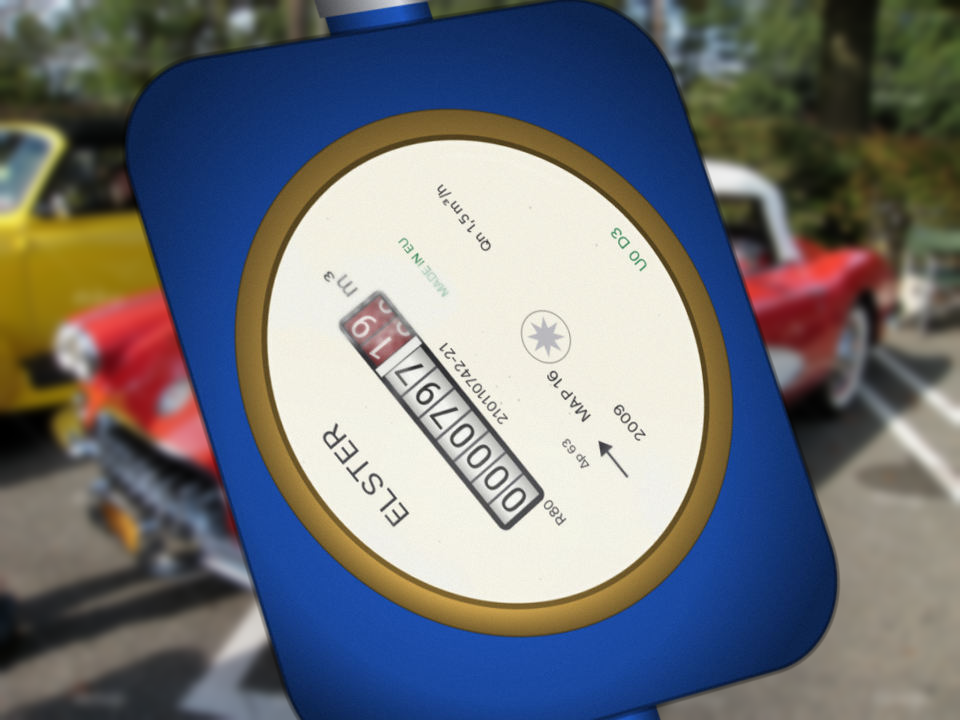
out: 797.19 m³
